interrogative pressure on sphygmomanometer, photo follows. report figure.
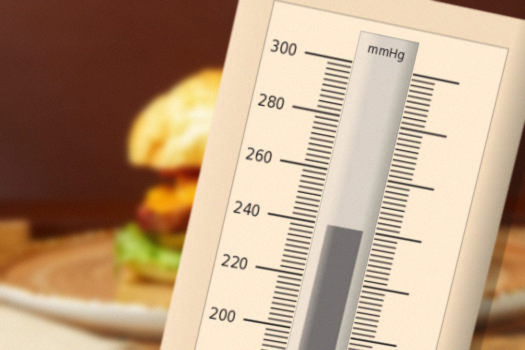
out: 240 mmHg
